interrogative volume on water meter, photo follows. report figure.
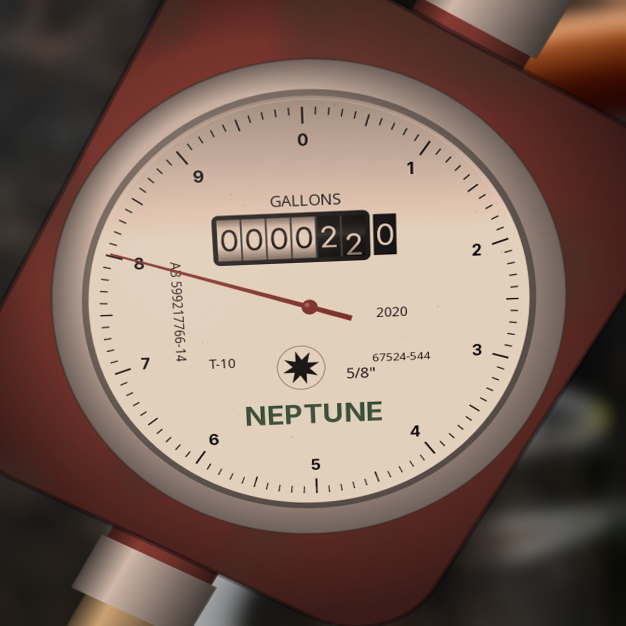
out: 218.0 gal
